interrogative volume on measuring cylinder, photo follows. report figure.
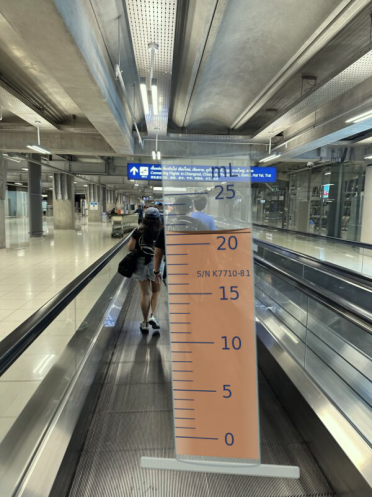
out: 21 mL
